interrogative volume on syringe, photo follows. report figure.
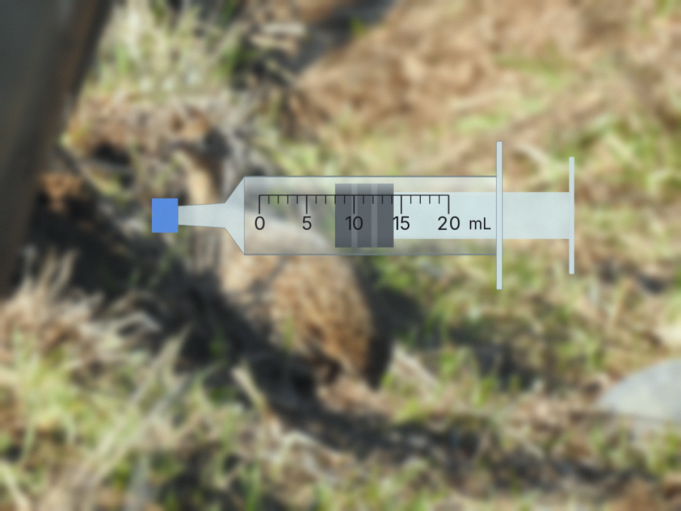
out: 8 mL
